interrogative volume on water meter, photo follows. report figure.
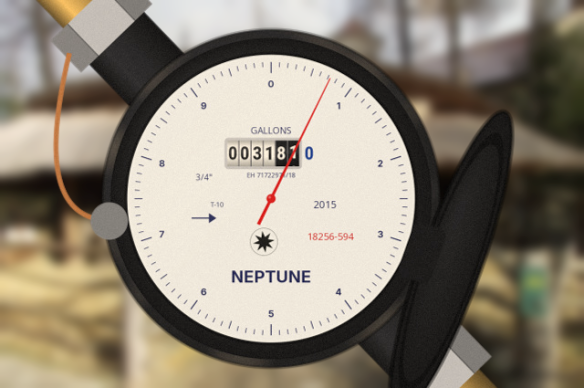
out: 31810.7 gal
